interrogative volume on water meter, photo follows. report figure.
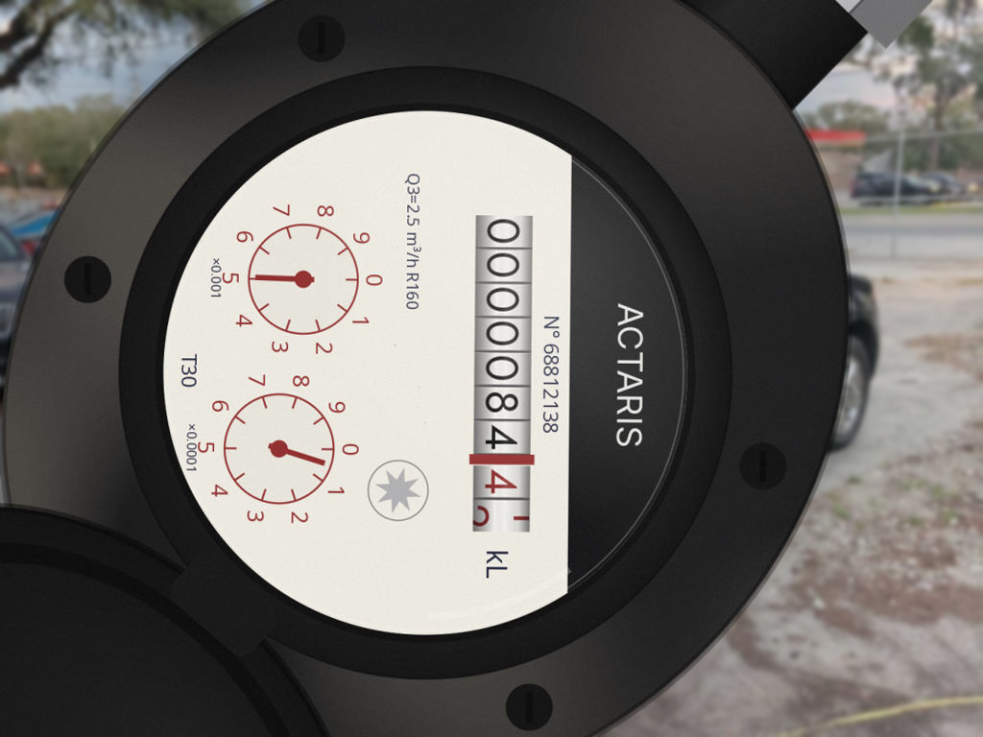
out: 84.4150 kL
